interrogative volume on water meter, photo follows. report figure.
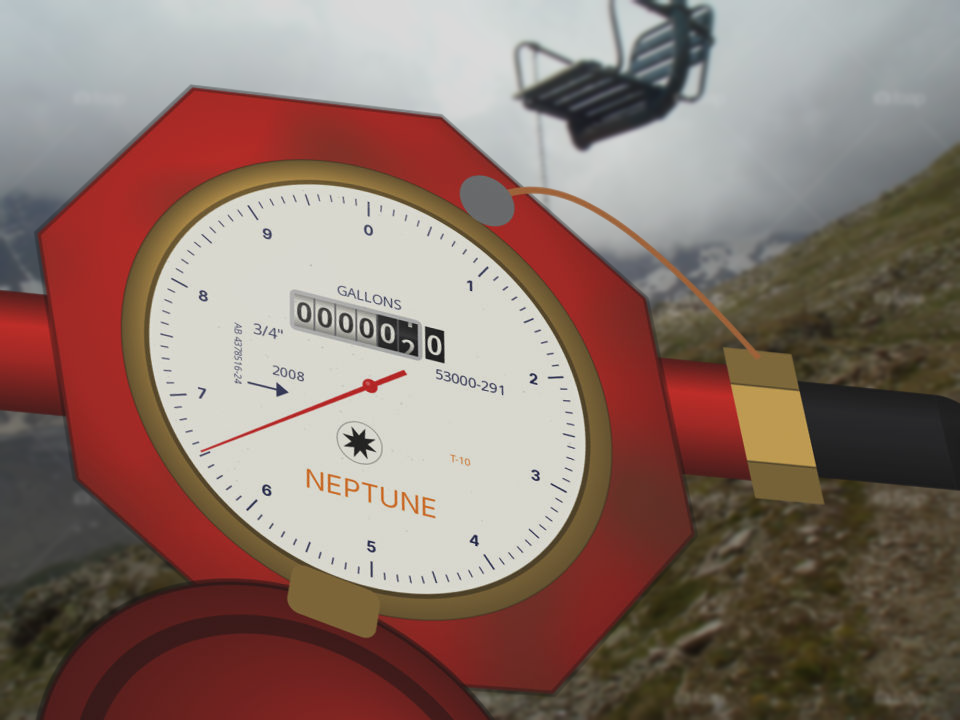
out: 16.5 gal
